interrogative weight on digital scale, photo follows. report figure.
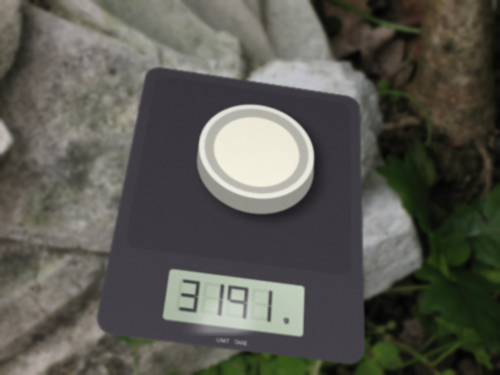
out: 3191 g
